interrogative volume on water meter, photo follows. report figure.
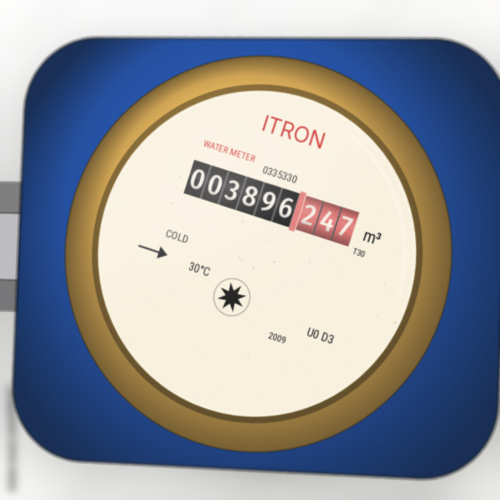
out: 3896.247 m³
